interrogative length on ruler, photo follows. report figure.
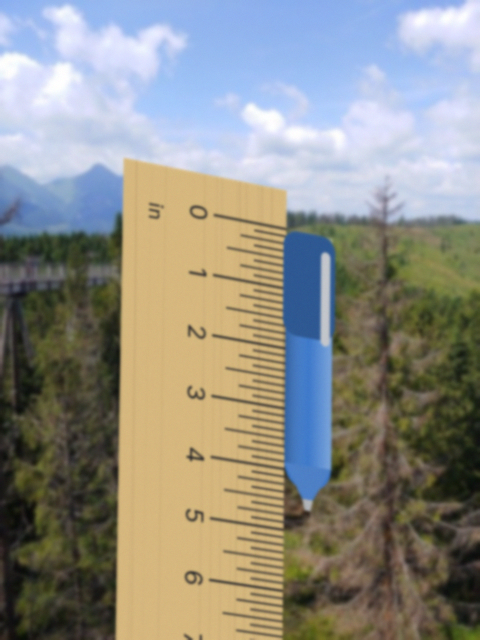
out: 4.625 in
